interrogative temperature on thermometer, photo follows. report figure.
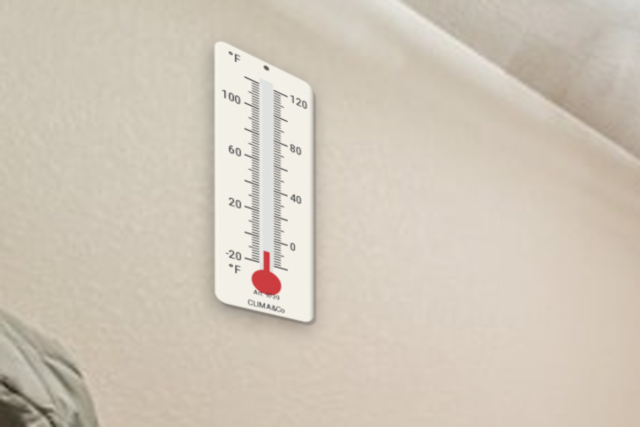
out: -10 °F
